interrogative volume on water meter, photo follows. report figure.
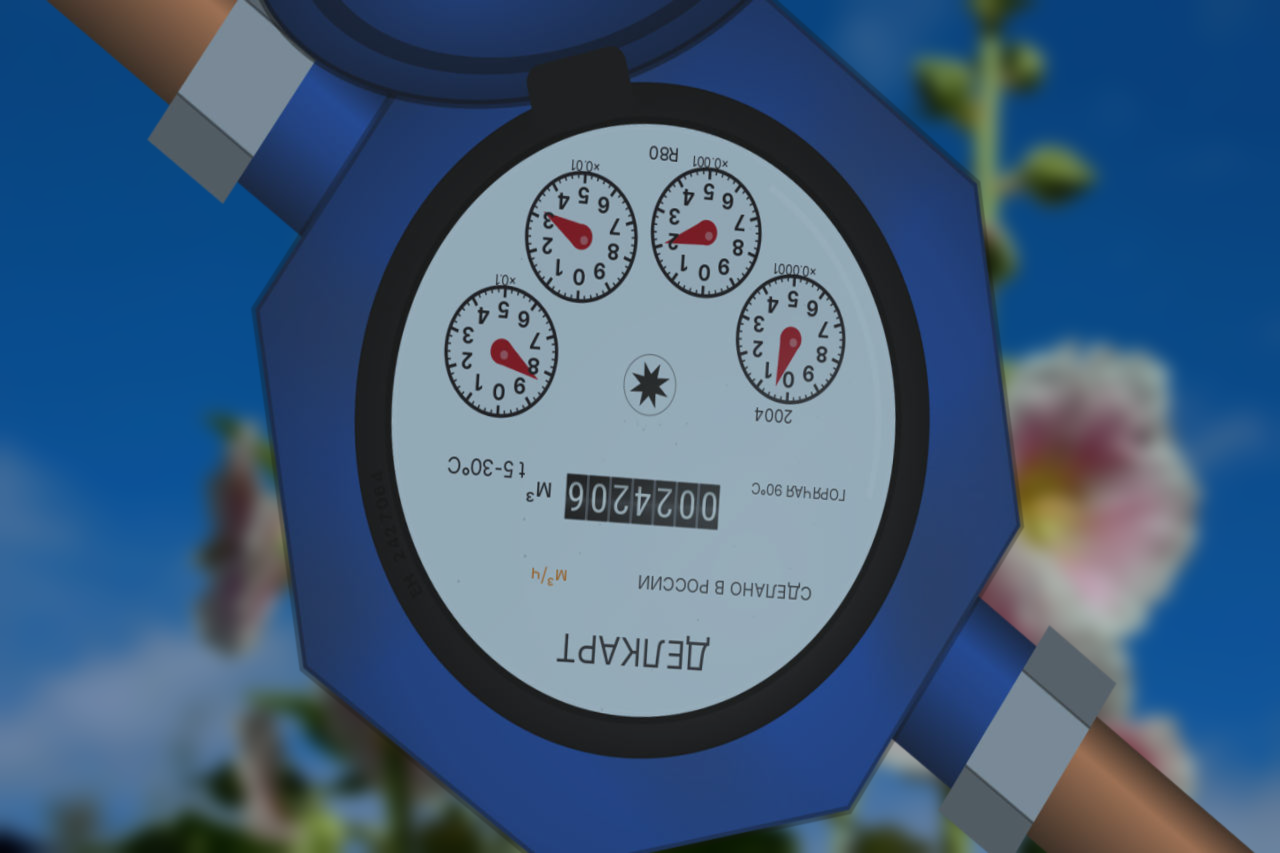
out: 24206.8320 m³
